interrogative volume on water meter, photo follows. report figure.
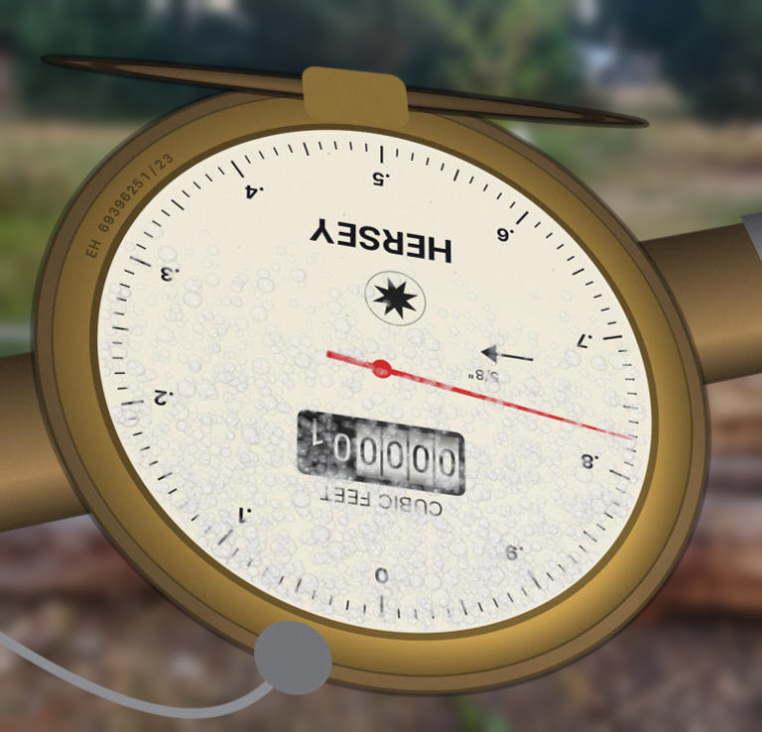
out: 0.77 ft³
